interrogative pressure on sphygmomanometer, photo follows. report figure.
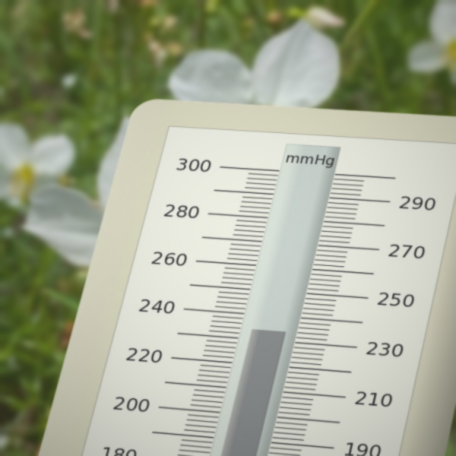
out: 234 mmHg
